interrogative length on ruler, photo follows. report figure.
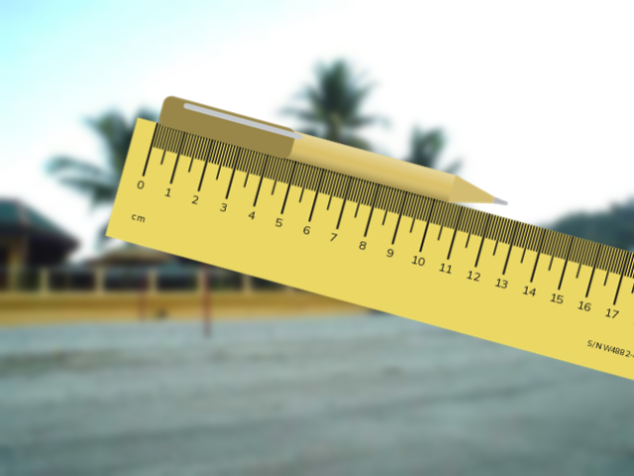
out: 12.5 cm
